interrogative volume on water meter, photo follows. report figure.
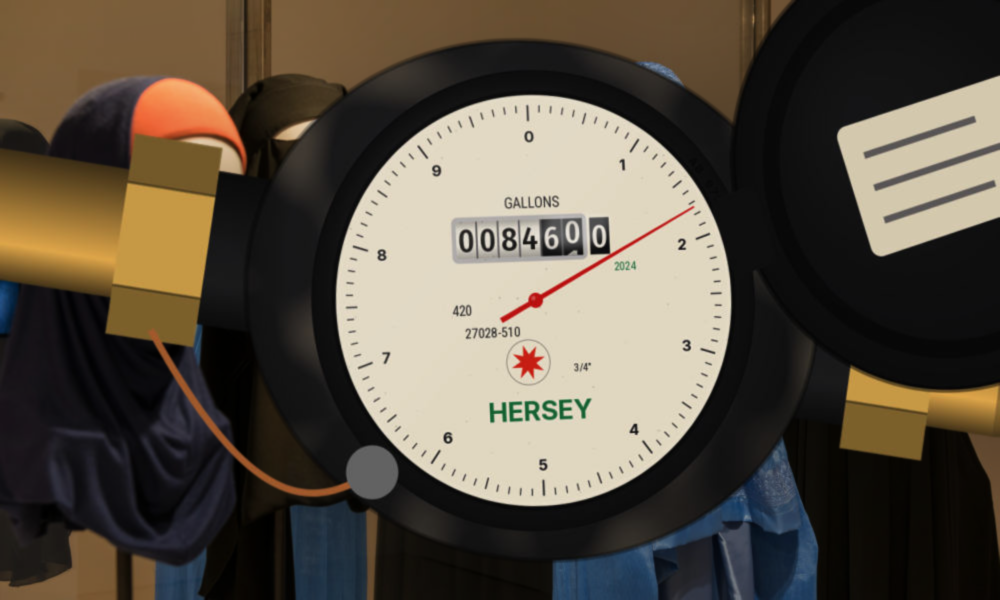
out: 84601.7 gal
